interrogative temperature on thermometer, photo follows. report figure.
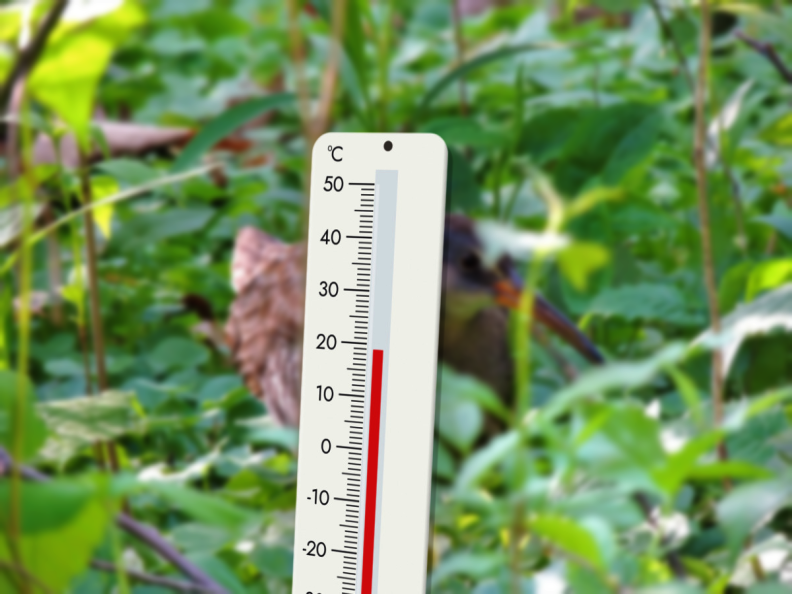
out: 19 °C
